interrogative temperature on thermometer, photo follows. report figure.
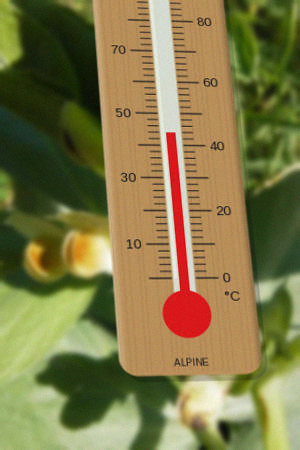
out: 44 °C
